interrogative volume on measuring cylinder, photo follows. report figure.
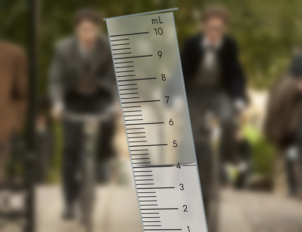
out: 4 mL
